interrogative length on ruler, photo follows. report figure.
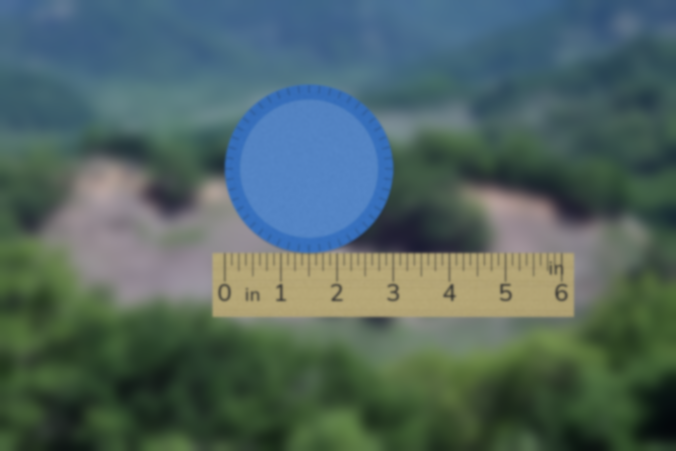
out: 3 in
